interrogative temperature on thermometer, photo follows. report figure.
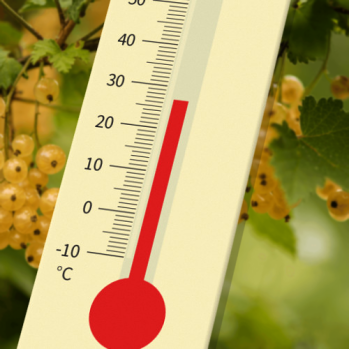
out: 27 °C
